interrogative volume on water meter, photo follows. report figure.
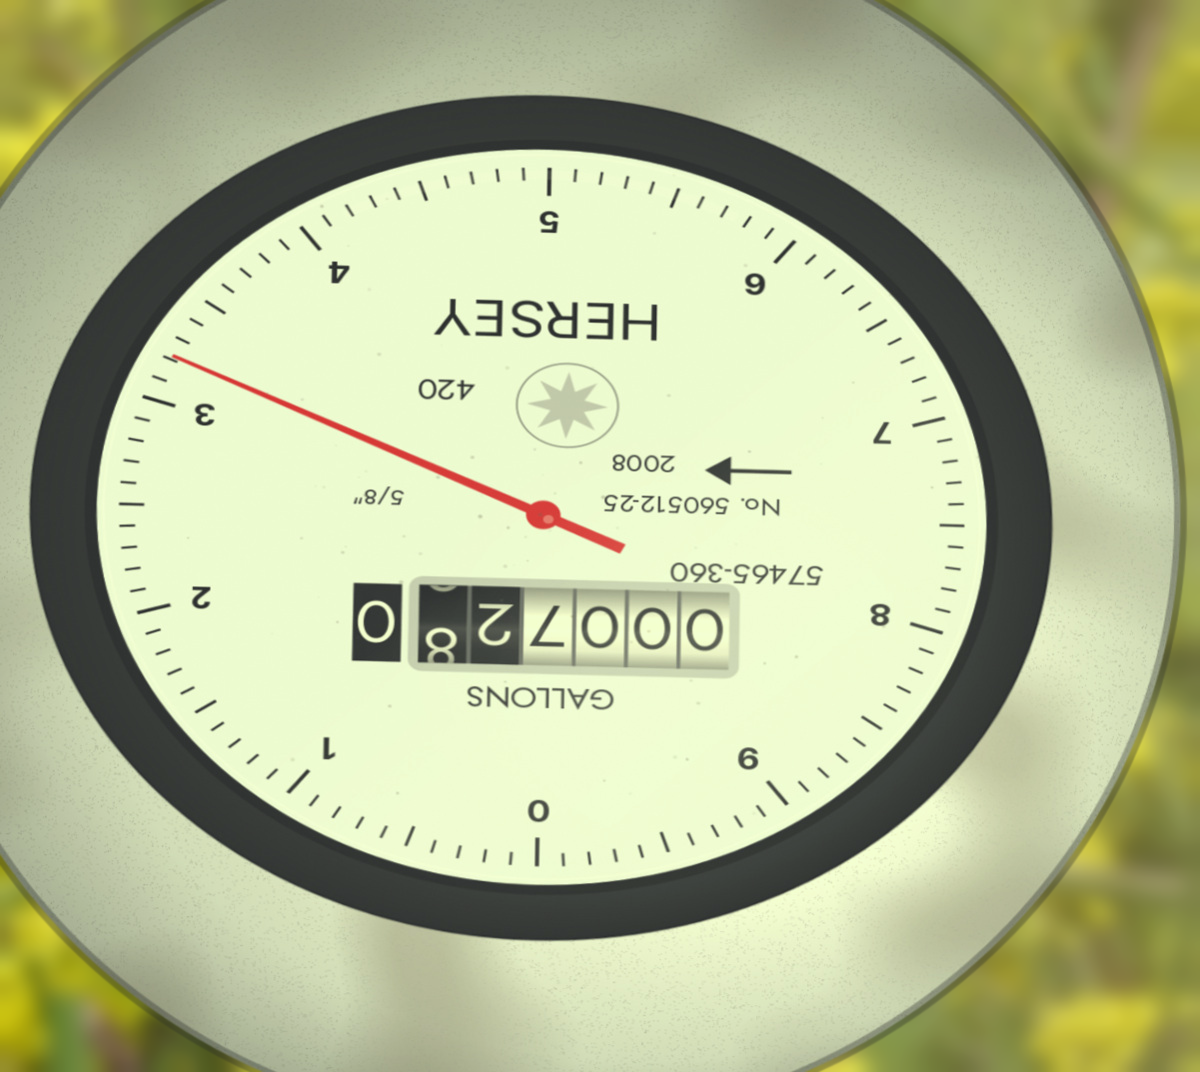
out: 7283.2 gal
